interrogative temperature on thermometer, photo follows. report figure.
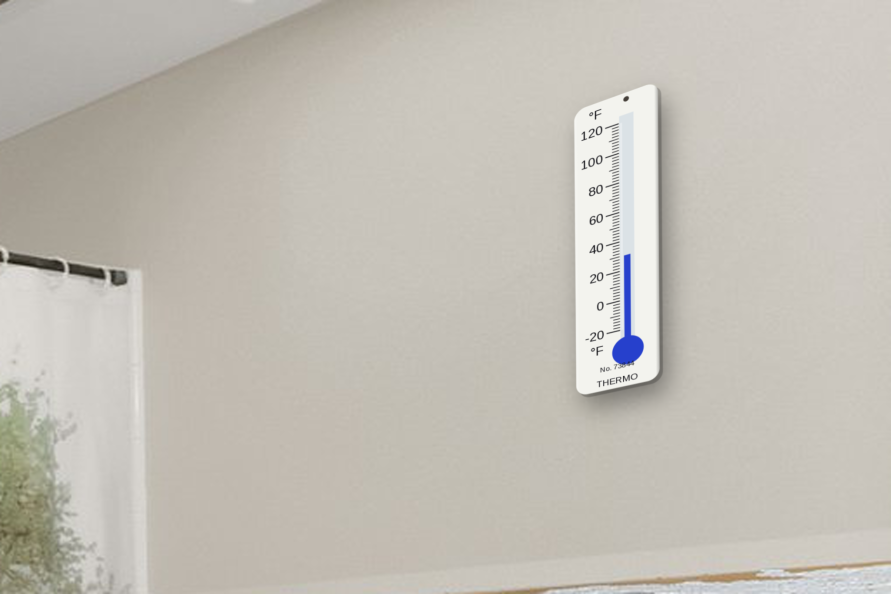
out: 30 °F
